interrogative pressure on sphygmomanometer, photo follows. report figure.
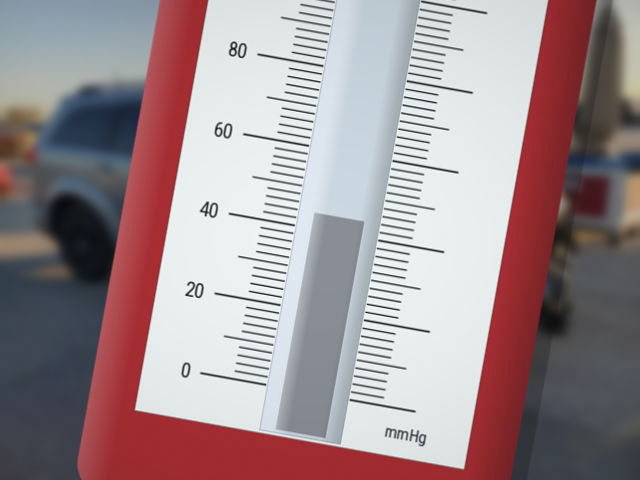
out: 44 mmHg
